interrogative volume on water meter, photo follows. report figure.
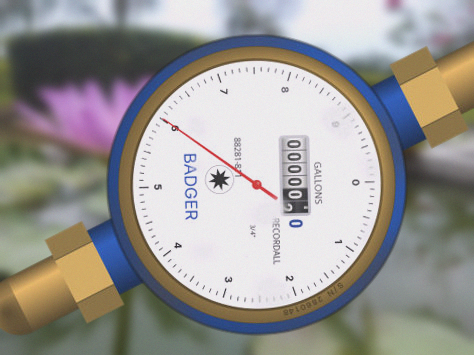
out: 16.0 gal
